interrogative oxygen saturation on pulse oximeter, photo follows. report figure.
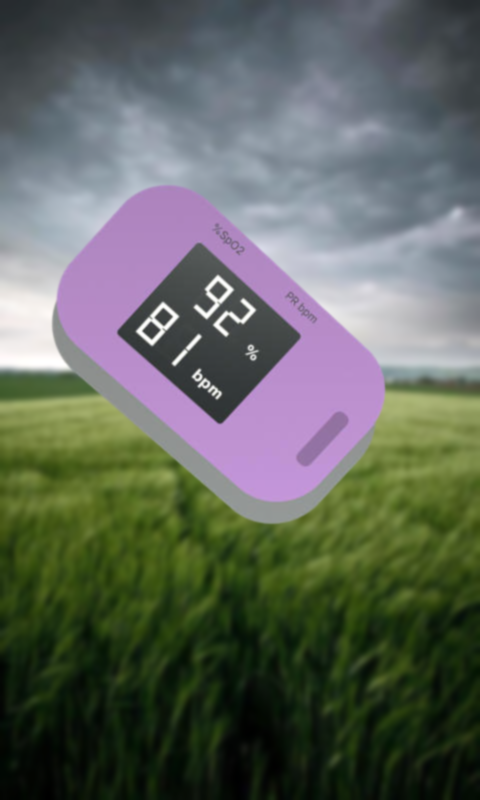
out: 92 %
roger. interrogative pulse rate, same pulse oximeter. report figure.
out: 81 bpm
